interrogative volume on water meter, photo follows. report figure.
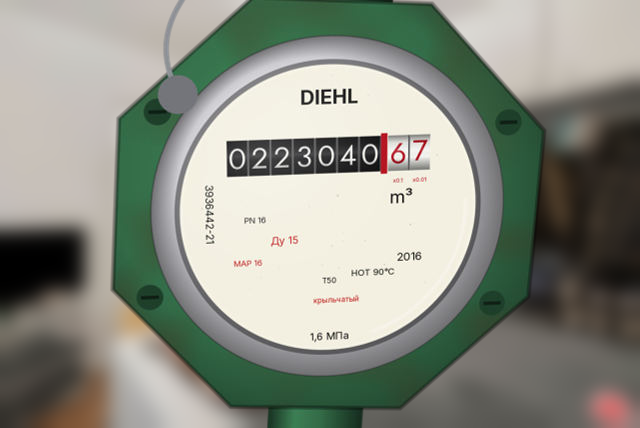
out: 223040.67 m³
